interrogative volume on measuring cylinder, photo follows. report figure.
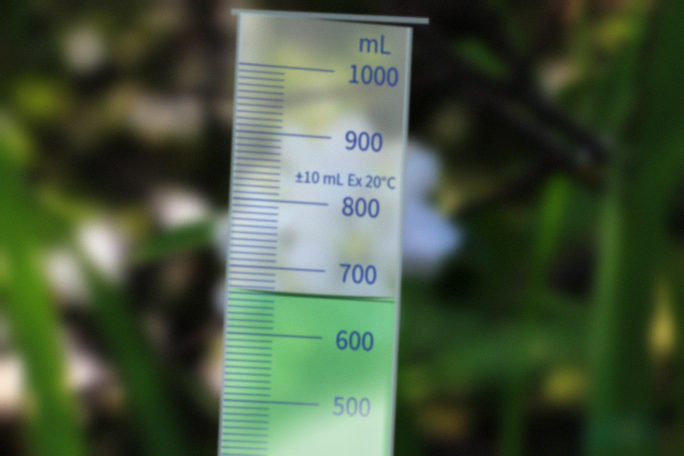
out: 660 mL
